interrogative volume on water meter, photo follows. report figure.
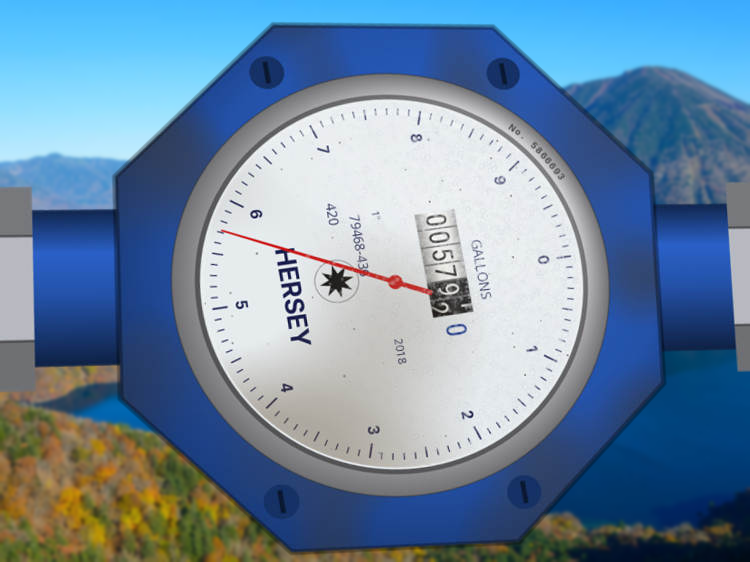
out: 57915.7 gal
